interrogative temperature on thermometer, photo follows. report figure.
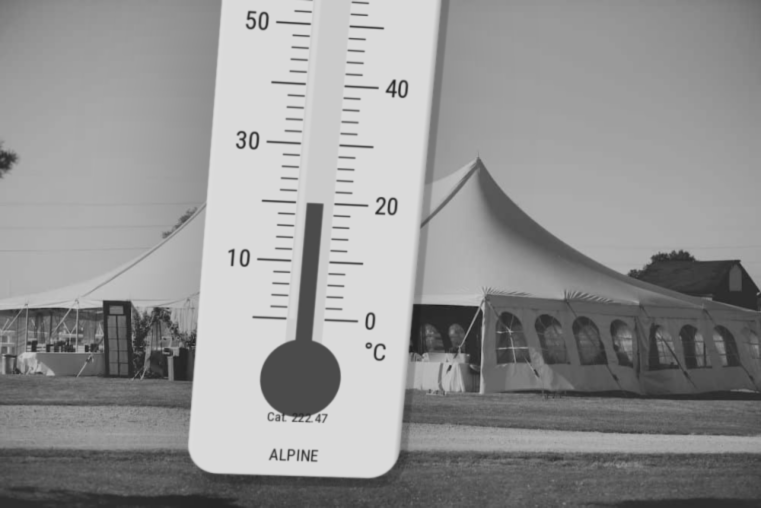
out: 20 °C
